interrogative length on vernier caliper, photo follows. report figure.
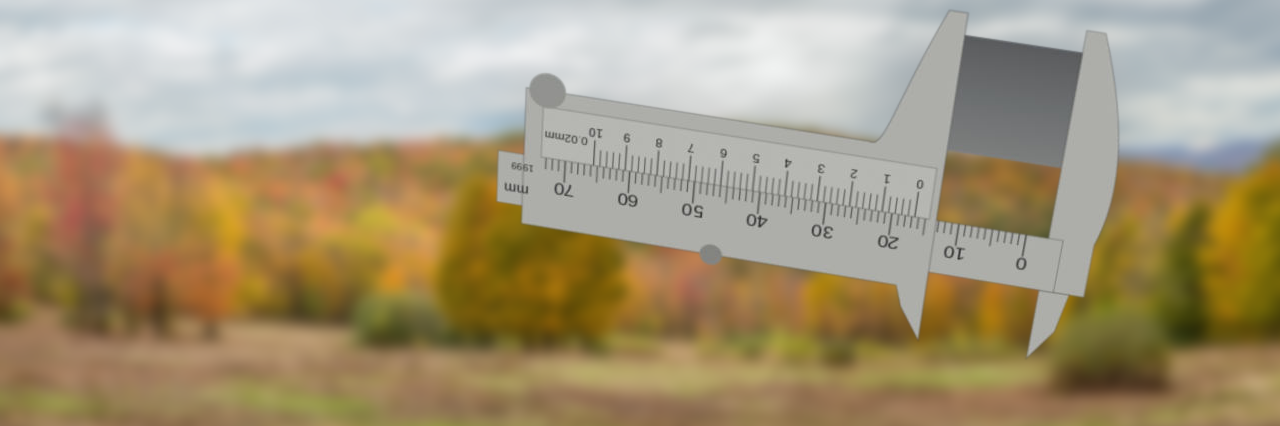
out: 16.6 mm
